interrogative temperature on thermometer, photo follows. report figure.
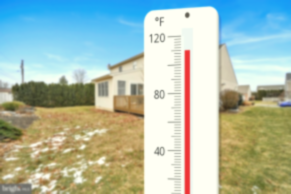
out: 110 °F
